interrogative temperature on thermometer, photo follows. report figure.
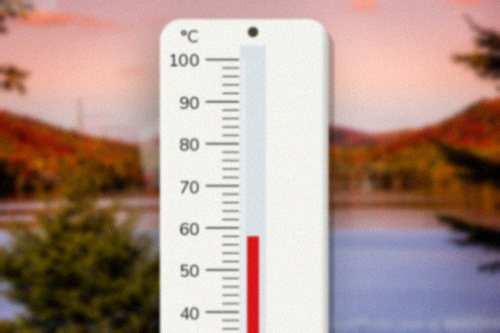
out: 58 °C
